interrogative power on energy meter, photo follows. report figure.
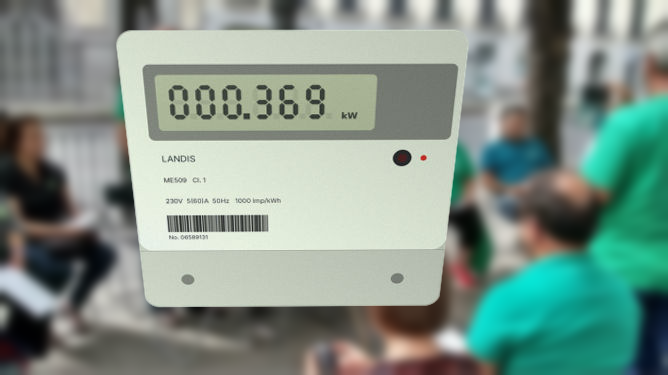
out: 0.369 kW
